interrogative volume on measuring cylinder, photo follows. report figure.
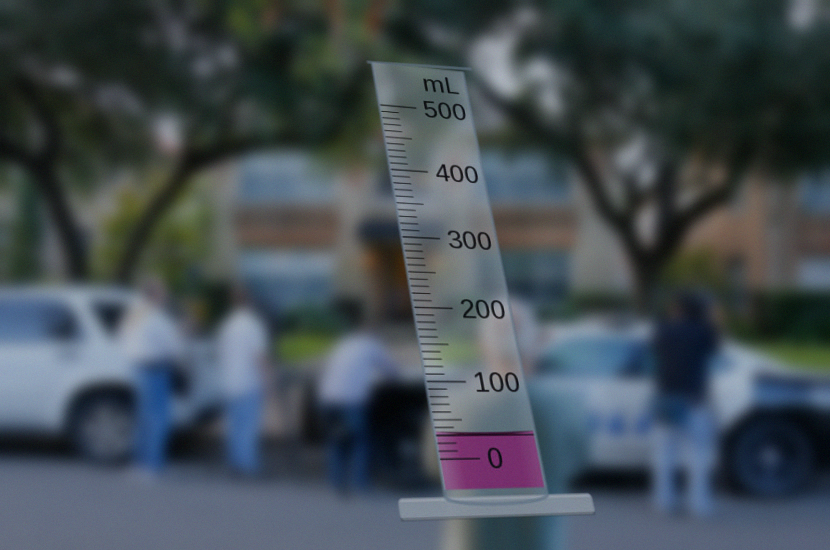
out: 30 mL
